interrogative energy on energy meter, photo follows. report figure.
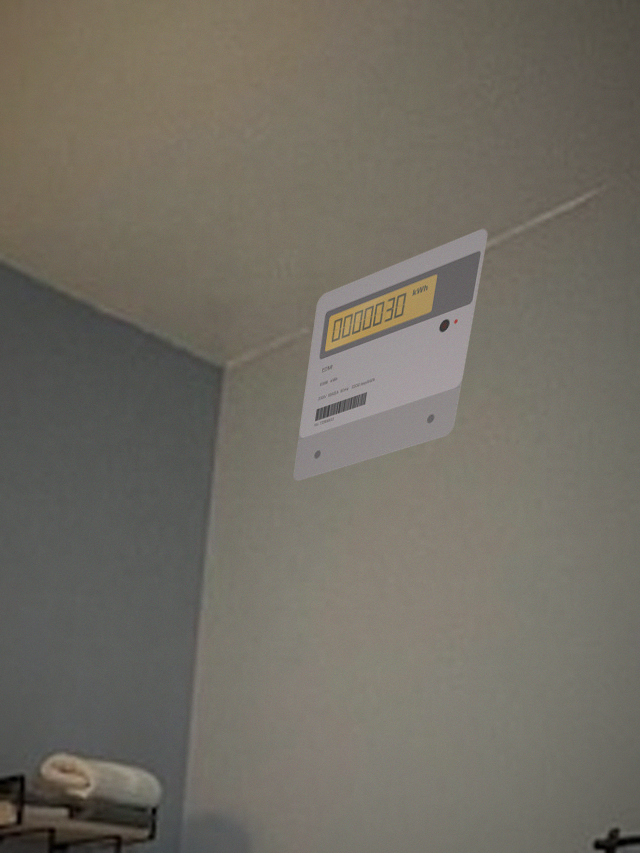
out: 30 kWh
